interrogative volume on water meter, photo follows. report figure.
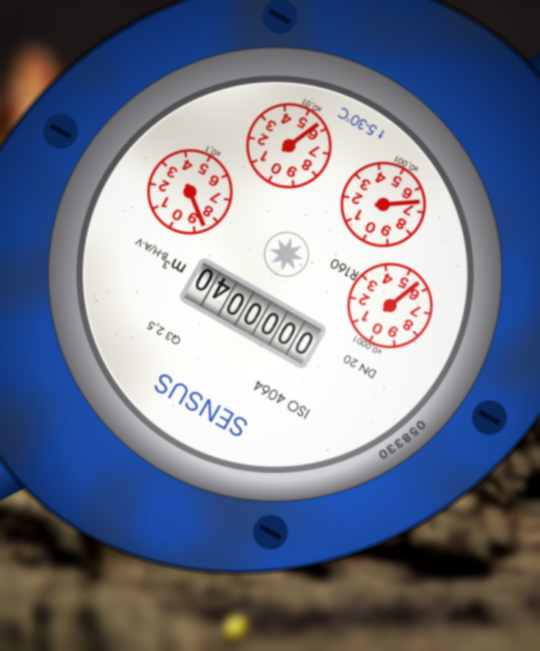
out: 39.8565 m³
